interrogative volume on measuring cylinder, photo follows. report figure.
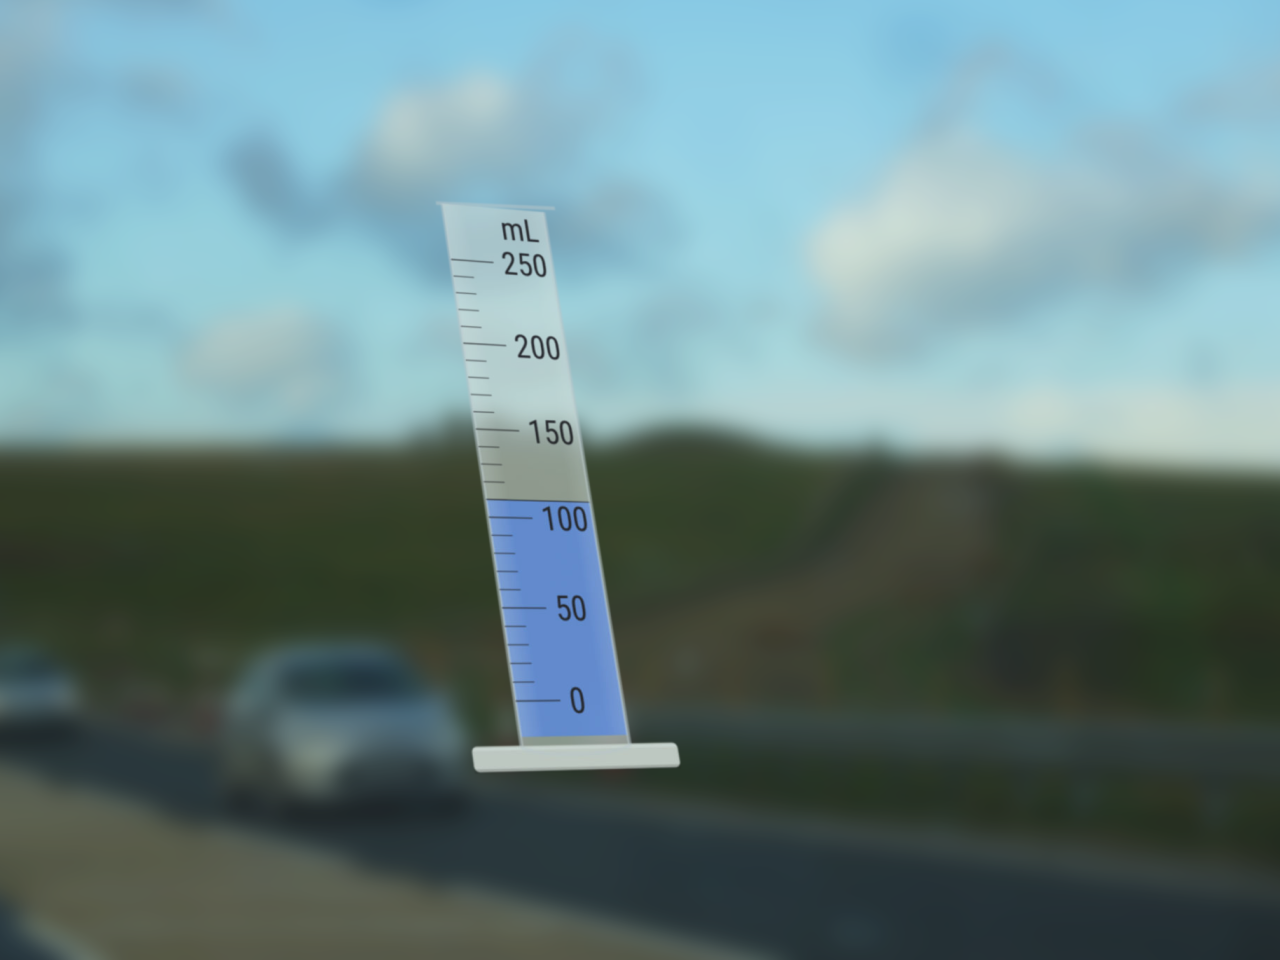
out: 110 mL
